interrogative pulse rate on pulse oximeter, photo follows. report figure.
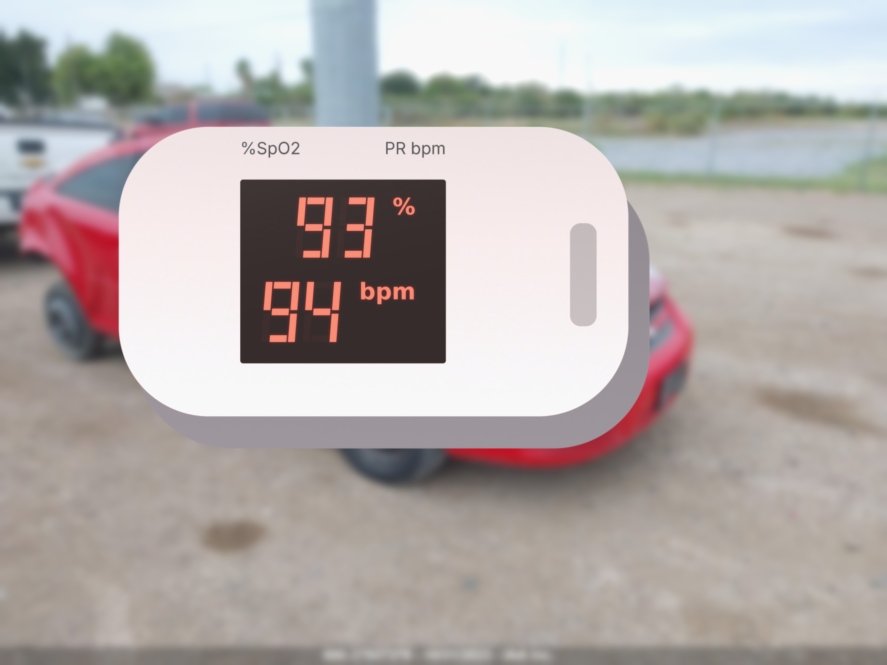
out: 94 bpm
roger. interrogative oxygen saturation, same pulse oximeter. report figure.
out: 93 %
